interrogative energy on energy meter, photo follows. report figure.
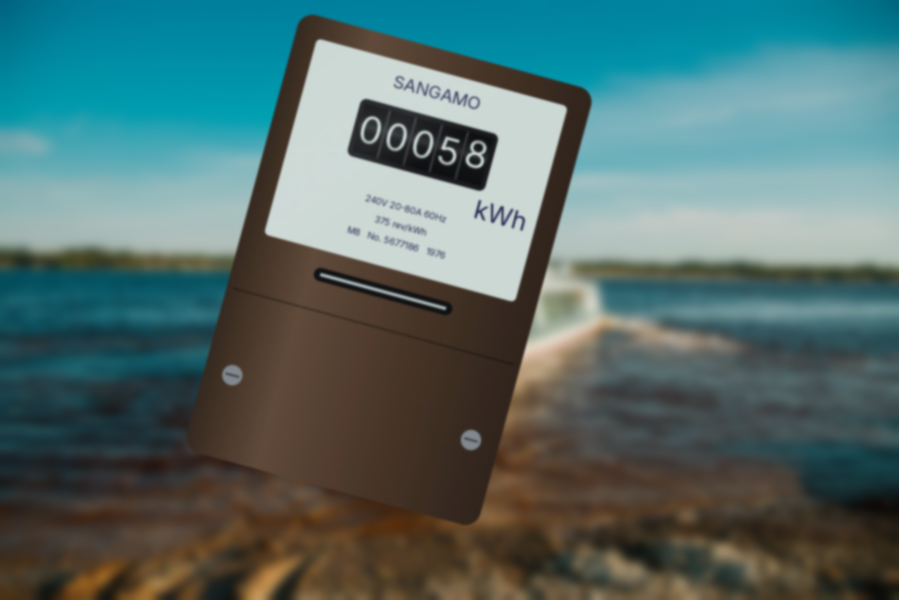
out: 58 kWh
